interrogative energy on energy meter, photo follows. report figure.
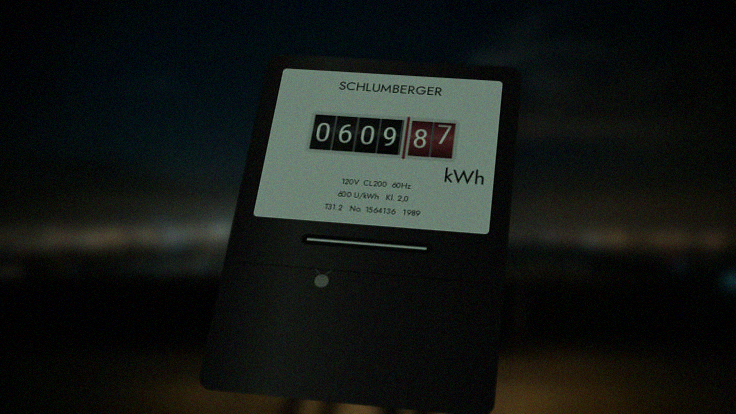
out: 609.87 kWh
